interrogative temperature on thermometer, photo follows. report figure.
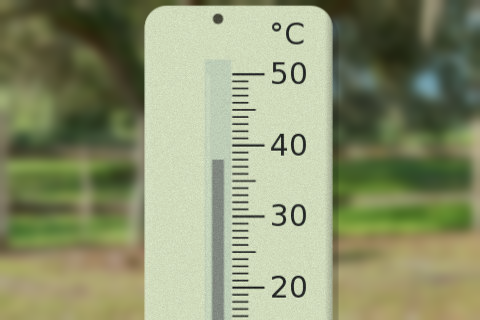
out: 38 °C
